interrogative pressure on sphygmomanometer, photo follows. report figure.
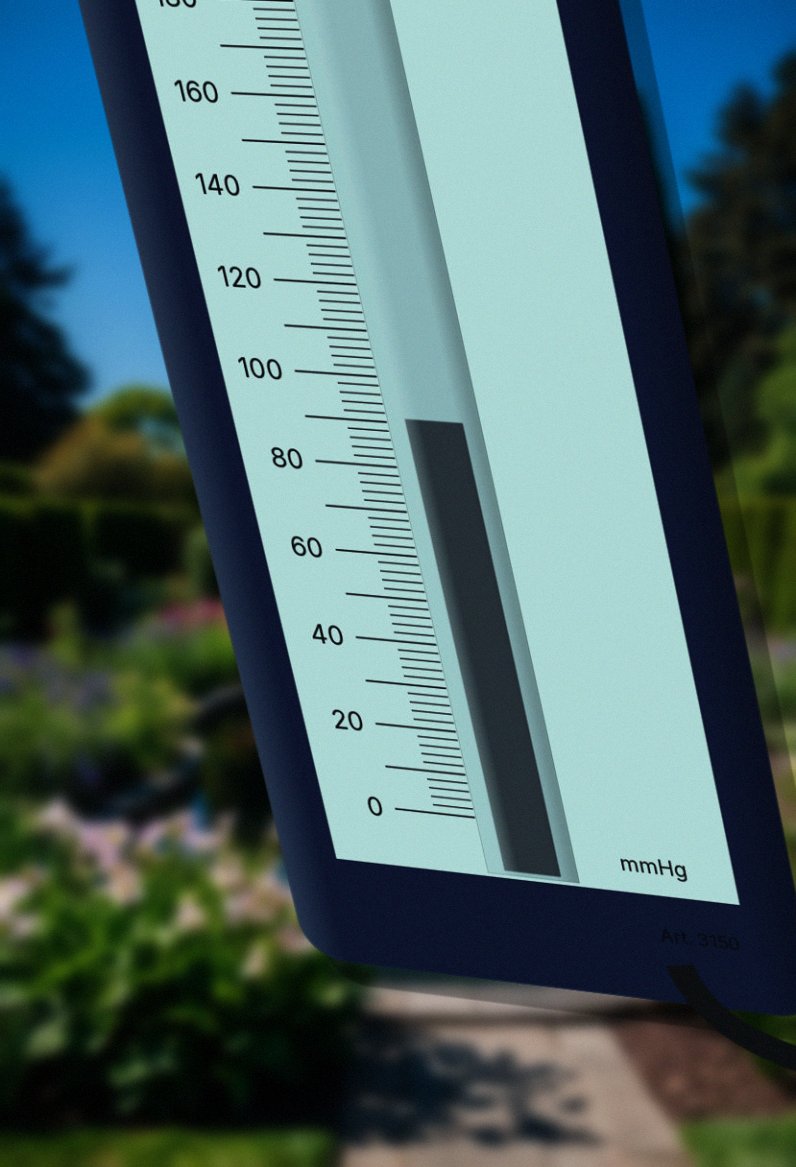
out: 91 mmHg
